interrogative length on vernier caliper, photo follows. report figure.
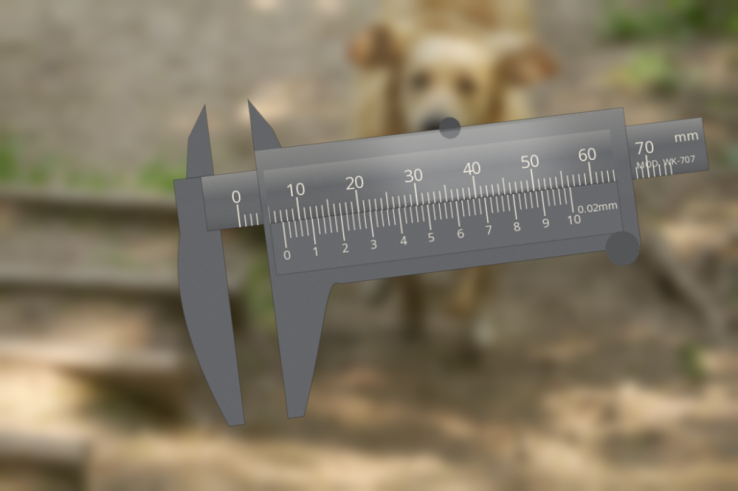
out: 7.2 mm
